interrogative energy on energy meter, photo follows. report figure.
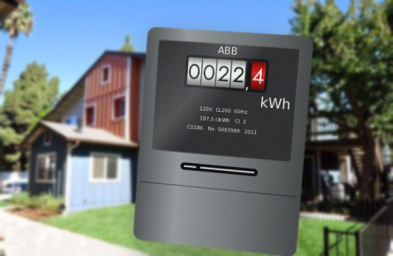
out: 22.4 kWh
